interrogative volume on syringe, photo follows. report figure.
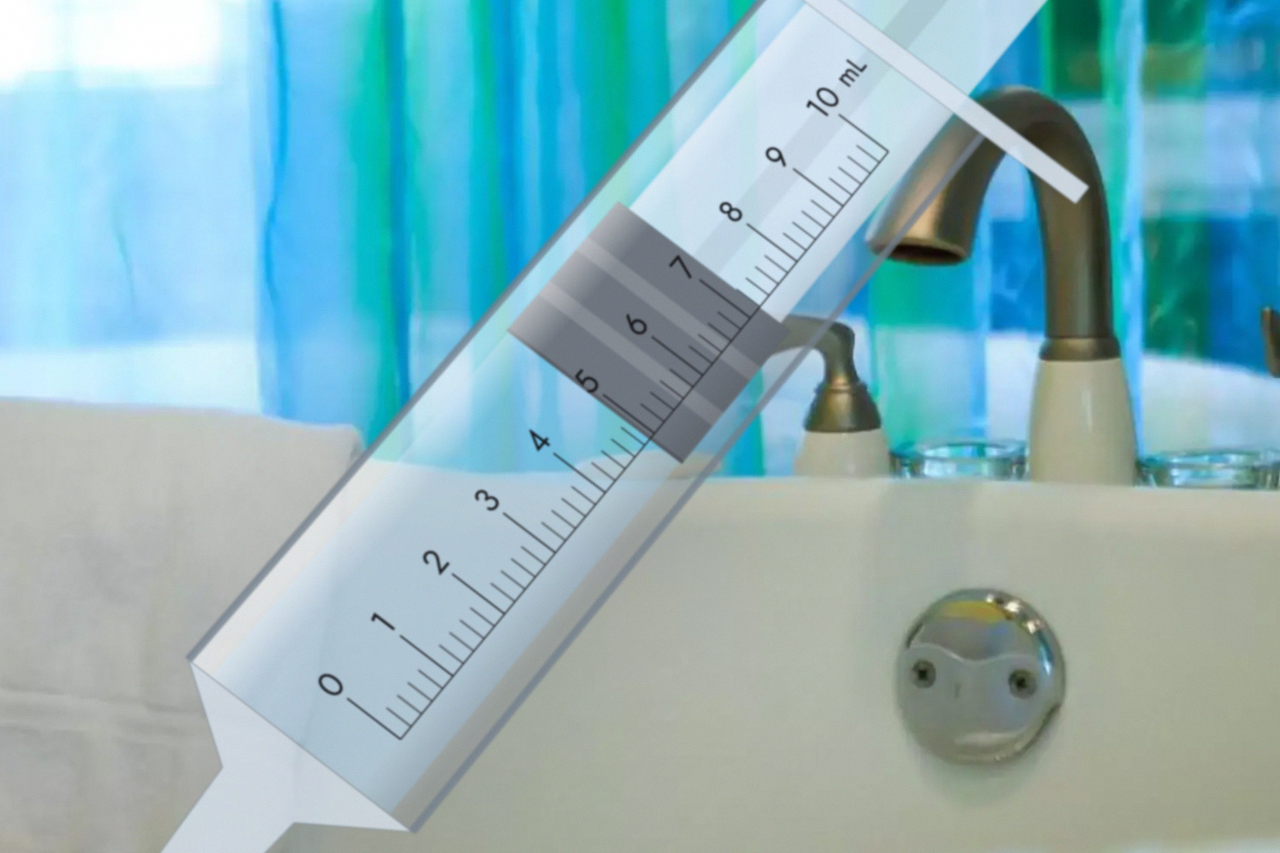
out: 4.9 mL
